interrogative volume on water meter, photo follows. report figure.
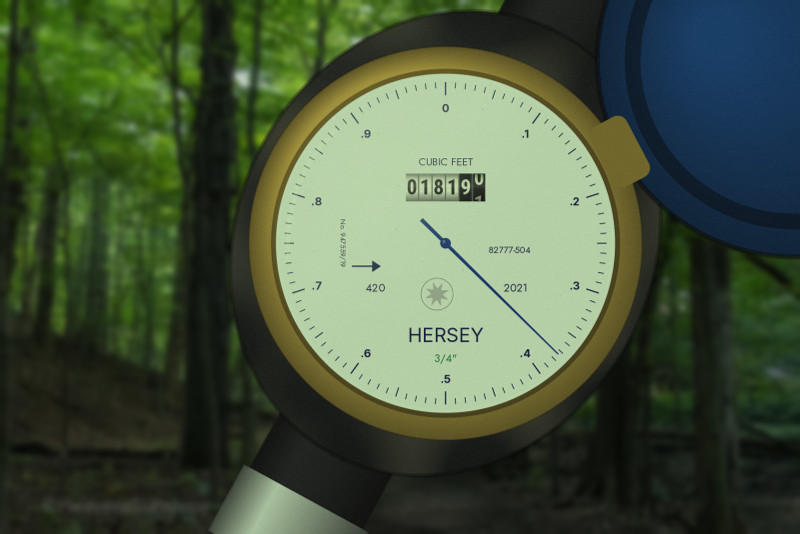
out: 18190.37 ft³
